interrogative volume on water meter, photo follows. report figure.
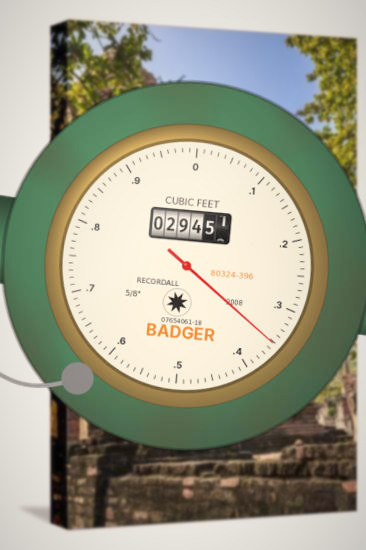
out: 29451.35 ft³
